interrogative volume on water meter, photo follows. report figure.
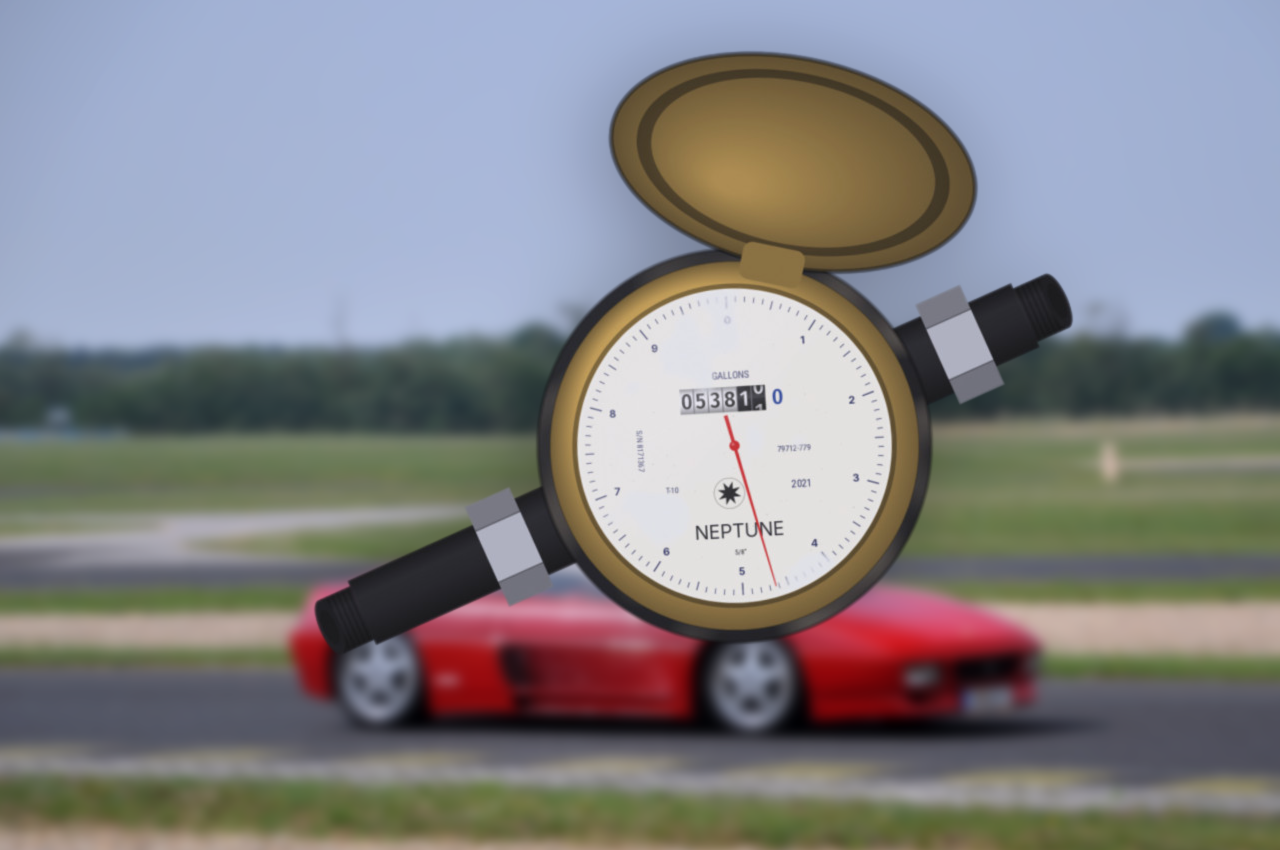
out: 538104.6 gal
